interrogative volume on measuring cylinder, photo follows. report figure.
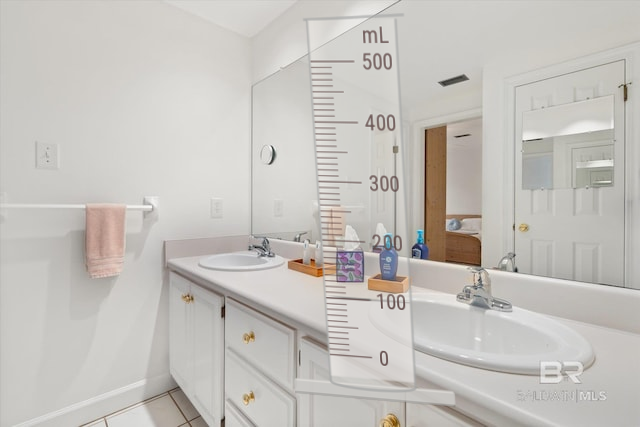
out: 100 mL
